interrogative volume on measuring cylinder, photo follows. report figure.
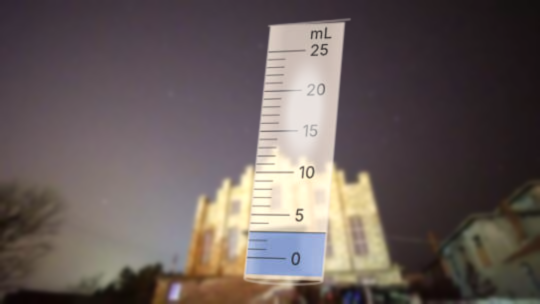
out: 3 mL
